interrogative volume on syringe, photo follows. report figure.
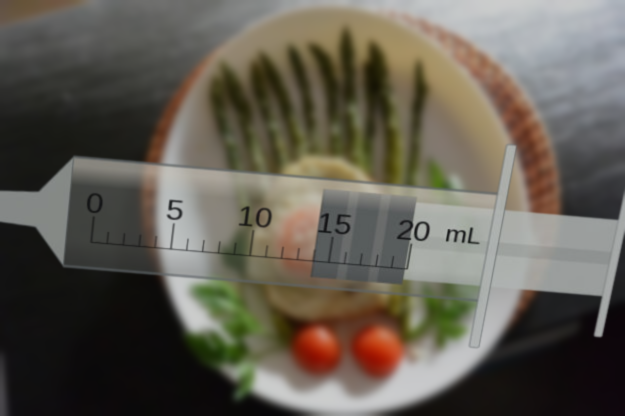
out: 14 mL
